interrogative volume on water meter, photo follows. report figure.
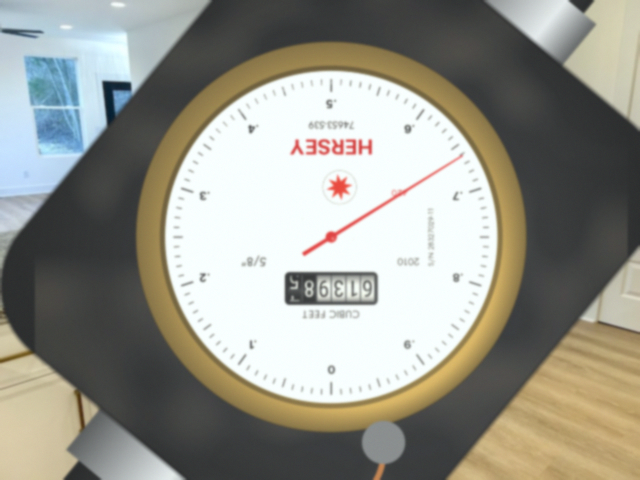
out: 613984.66 ft³
